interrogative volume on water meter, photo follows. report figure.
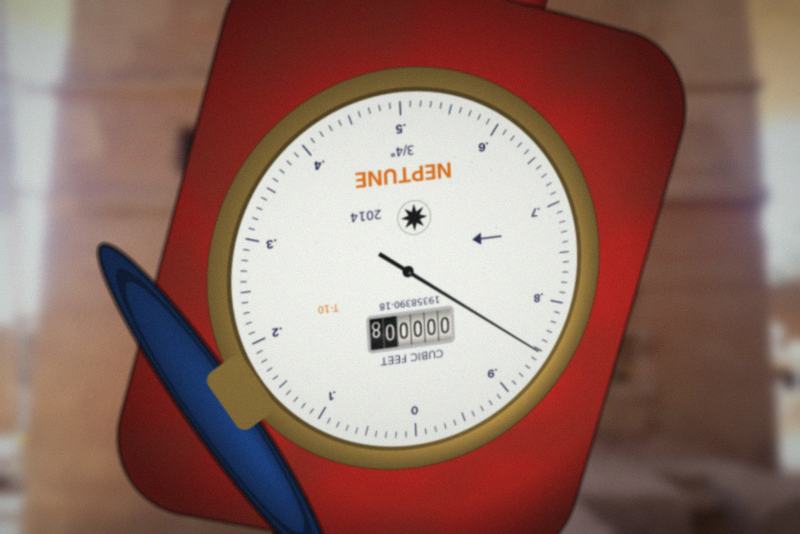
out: 7.85 ft³
